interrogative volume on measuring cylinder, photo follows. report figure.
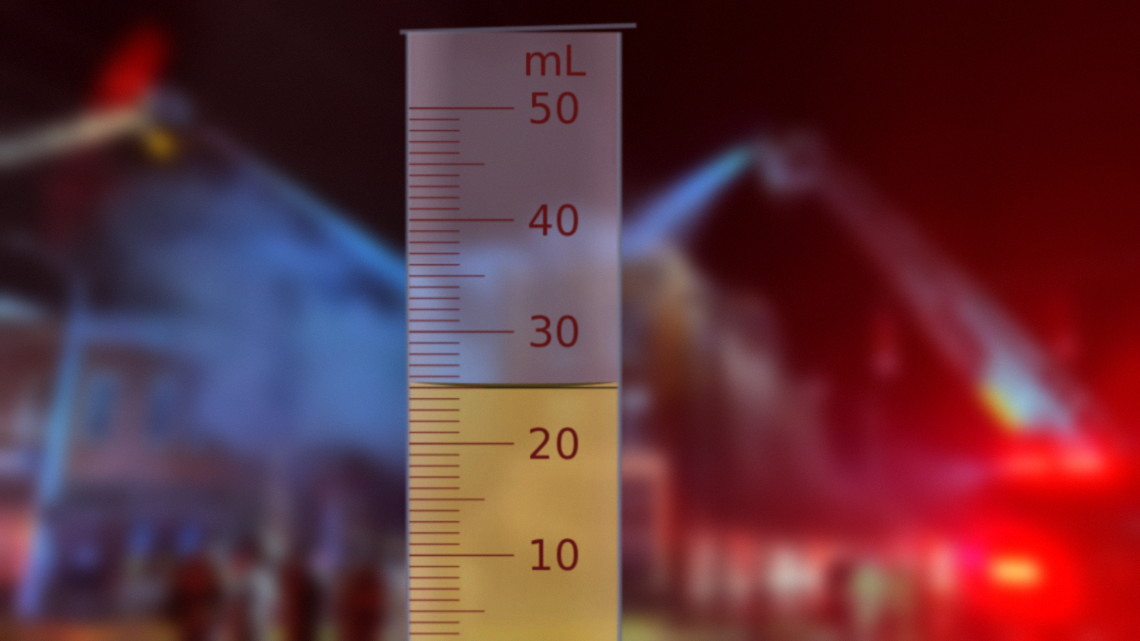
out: 25 mL
